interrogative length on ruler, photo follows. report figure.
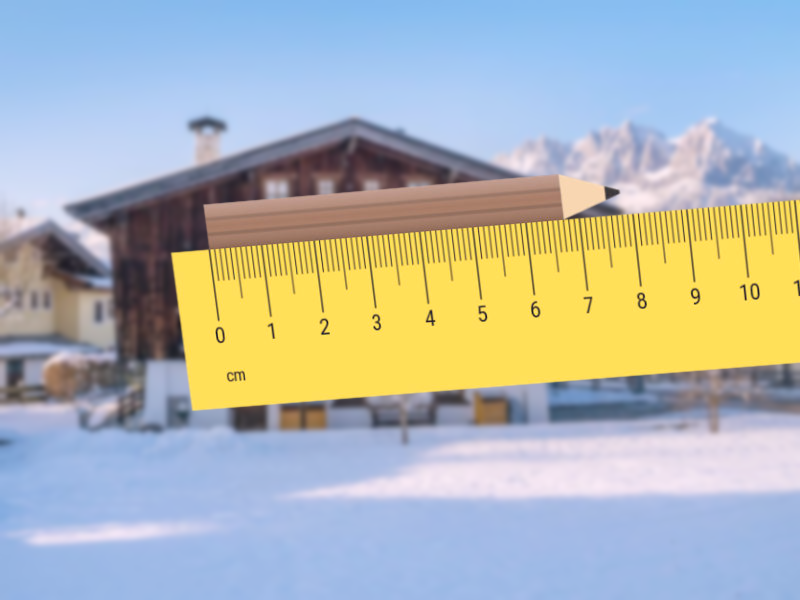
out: 7.8 cm
